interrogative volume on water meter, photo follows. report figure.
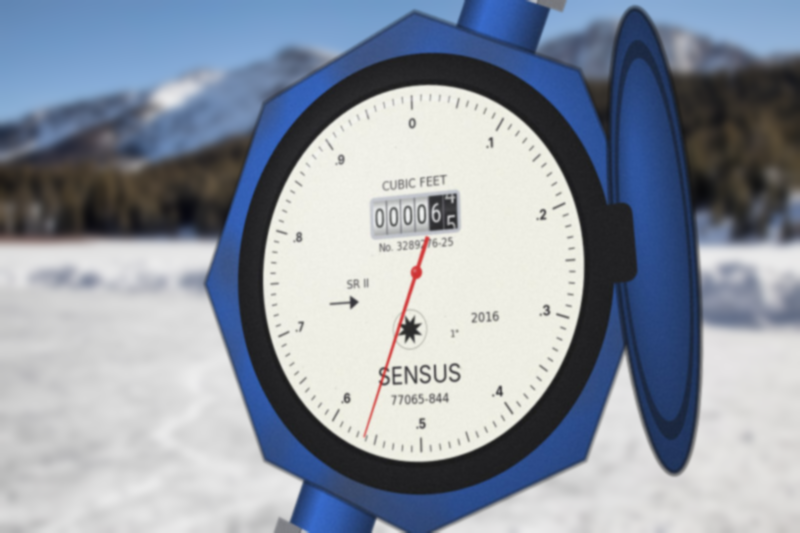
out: 64.56 ft³
